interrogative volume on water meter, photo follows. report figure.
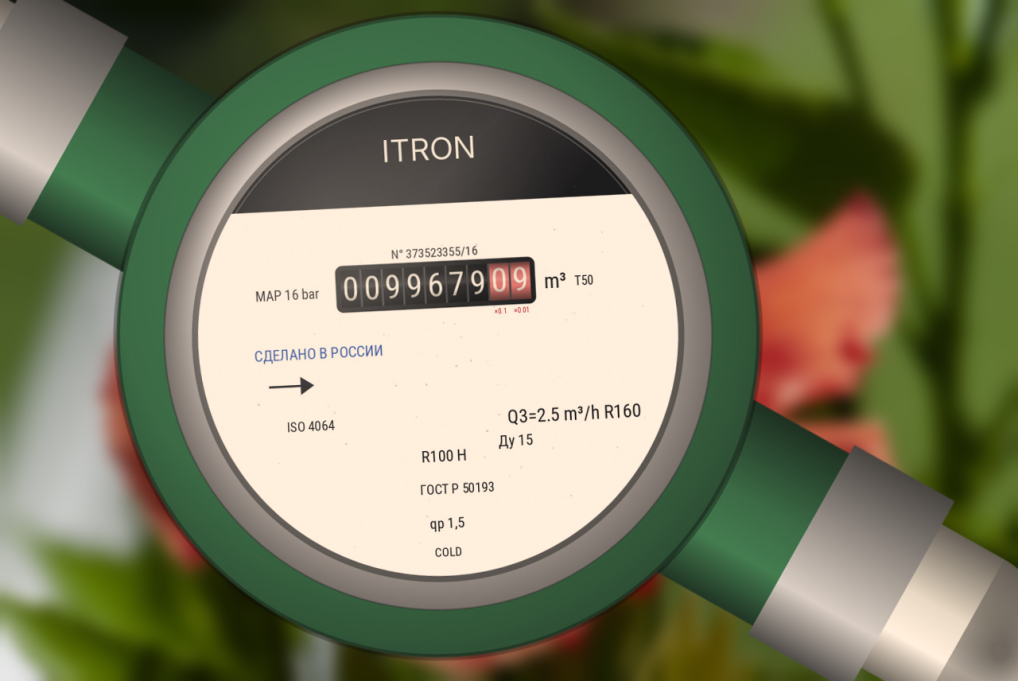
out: 99679.09 m³
